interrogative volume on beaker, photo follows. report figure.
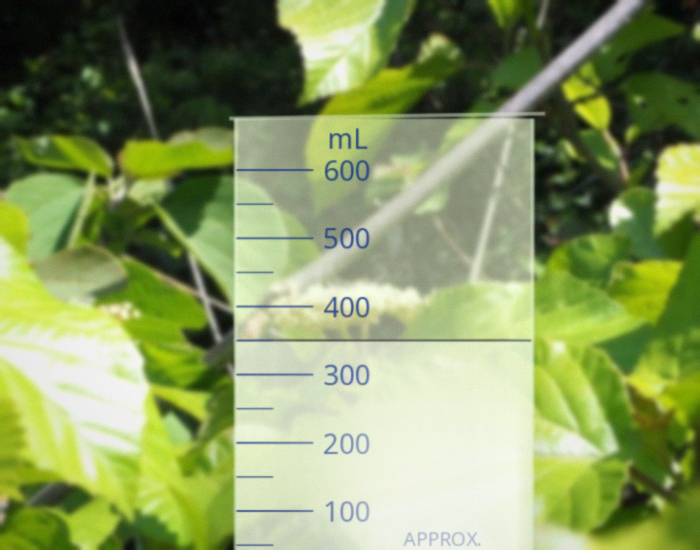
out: 350 mL
